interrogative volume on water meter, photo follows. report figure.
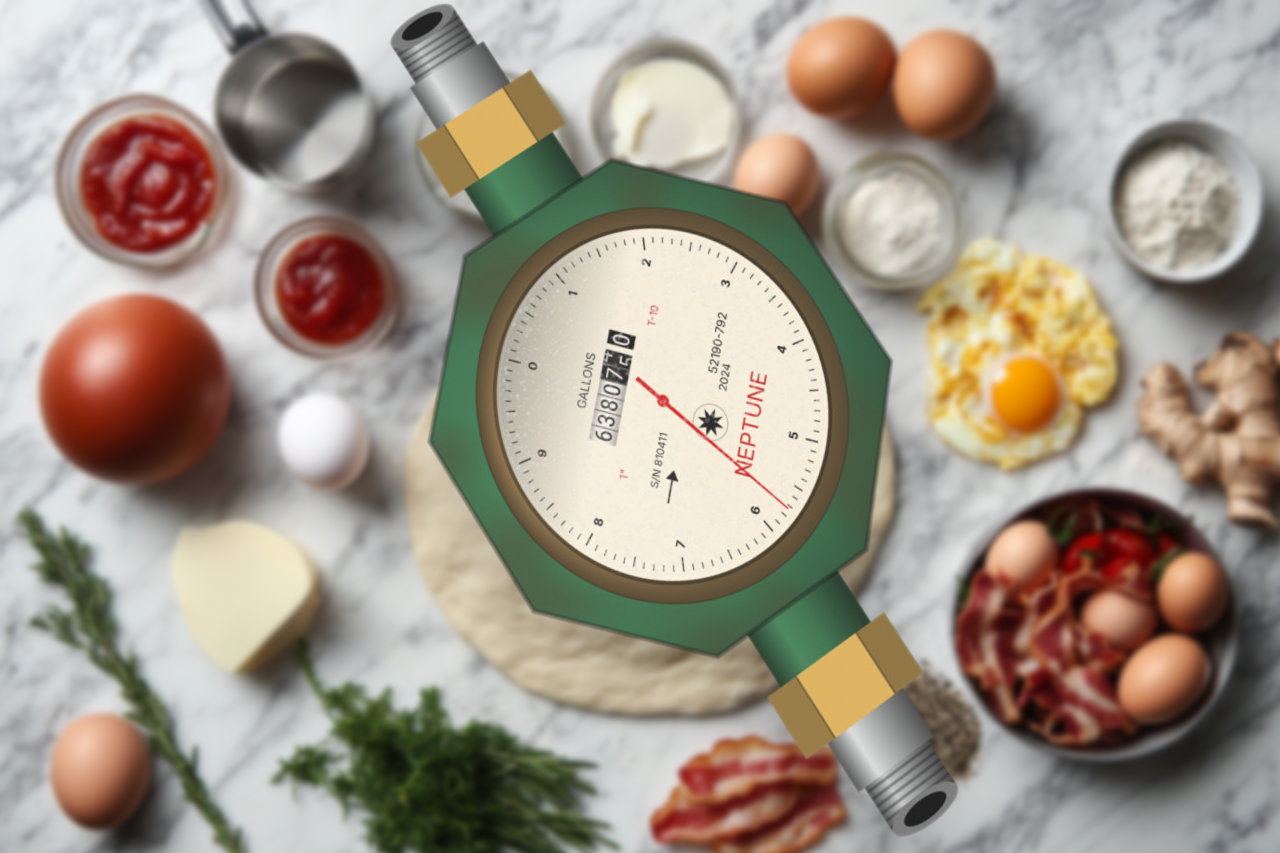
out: 6380745.7 gal
